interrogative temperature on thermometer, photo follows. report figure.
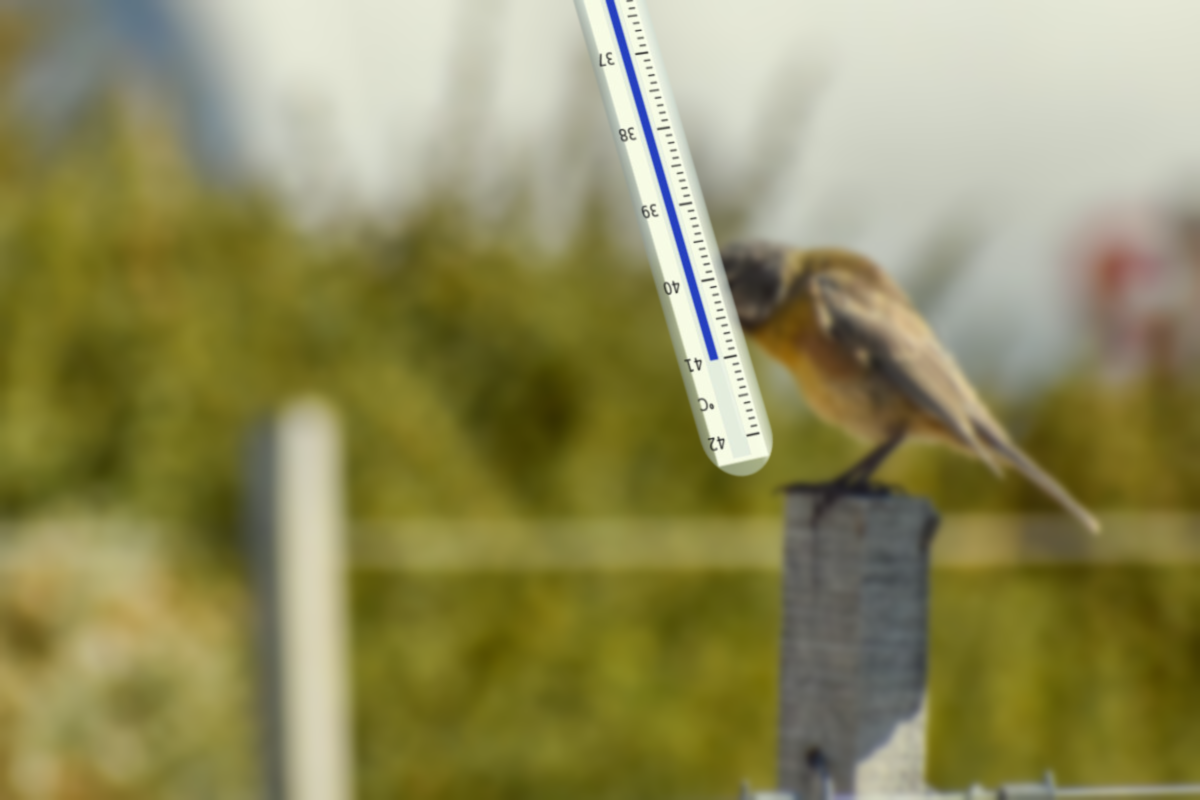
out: 41 °C
